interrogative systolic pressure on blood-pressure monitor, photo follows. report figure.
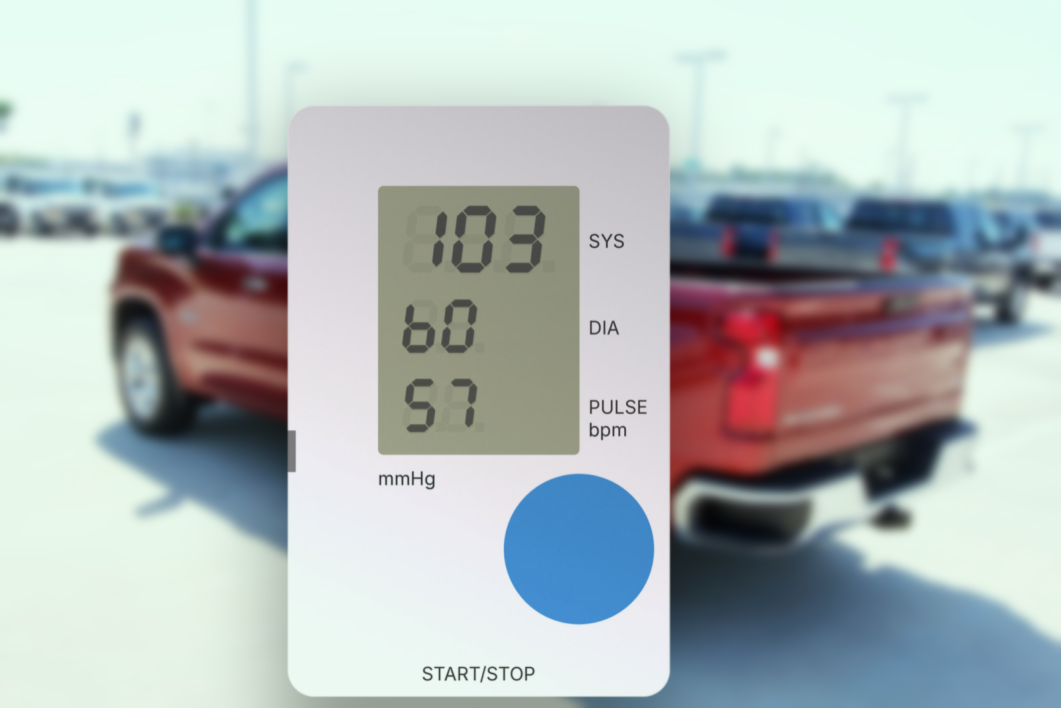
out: 103 mmHg
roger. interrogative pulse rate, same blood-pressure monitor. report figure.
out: 57 bpm
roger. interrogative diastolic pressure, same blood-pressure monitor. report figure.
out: 60 mmHg
